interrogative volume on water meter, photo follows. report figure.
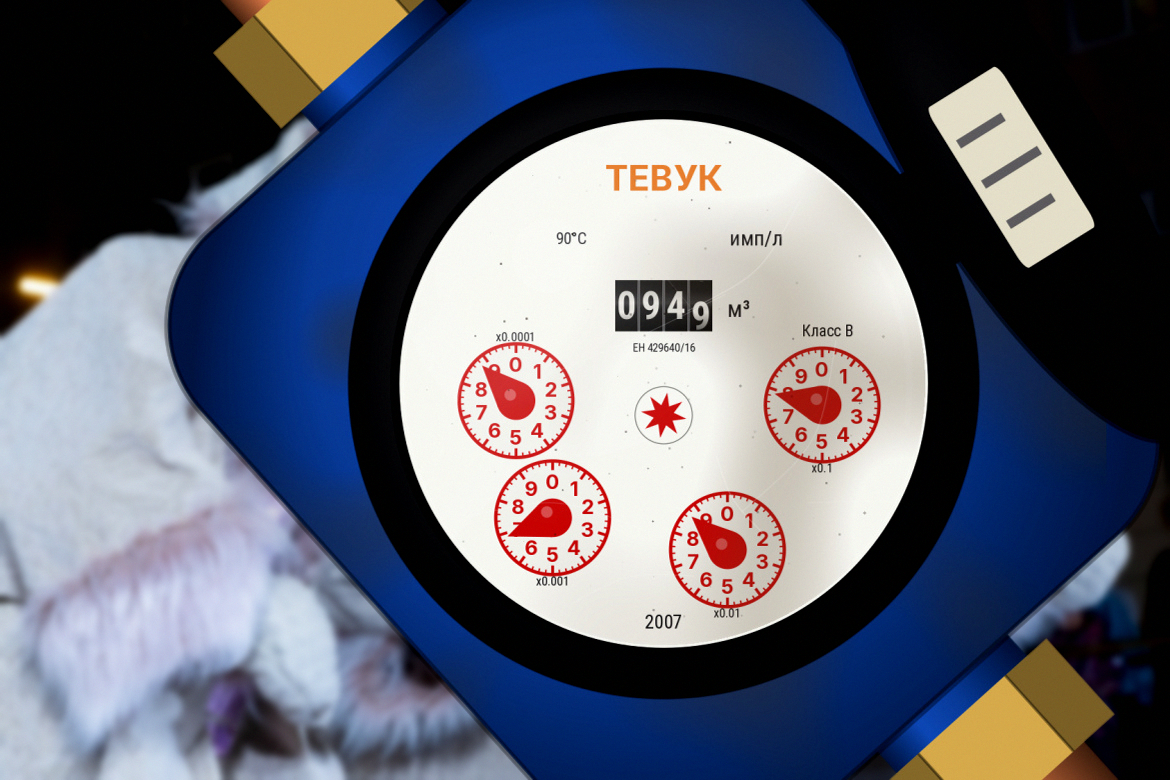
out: 948.7868 m³
